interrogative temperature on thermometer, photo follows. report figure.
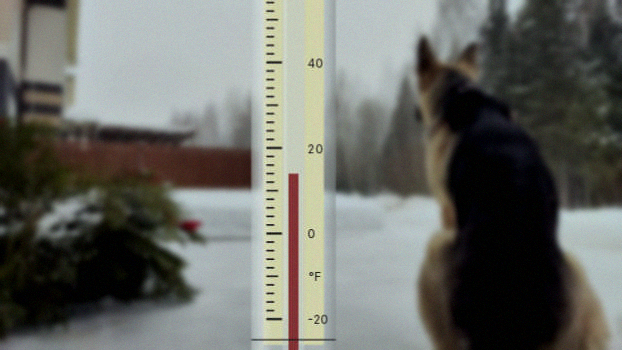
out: 14 °F
